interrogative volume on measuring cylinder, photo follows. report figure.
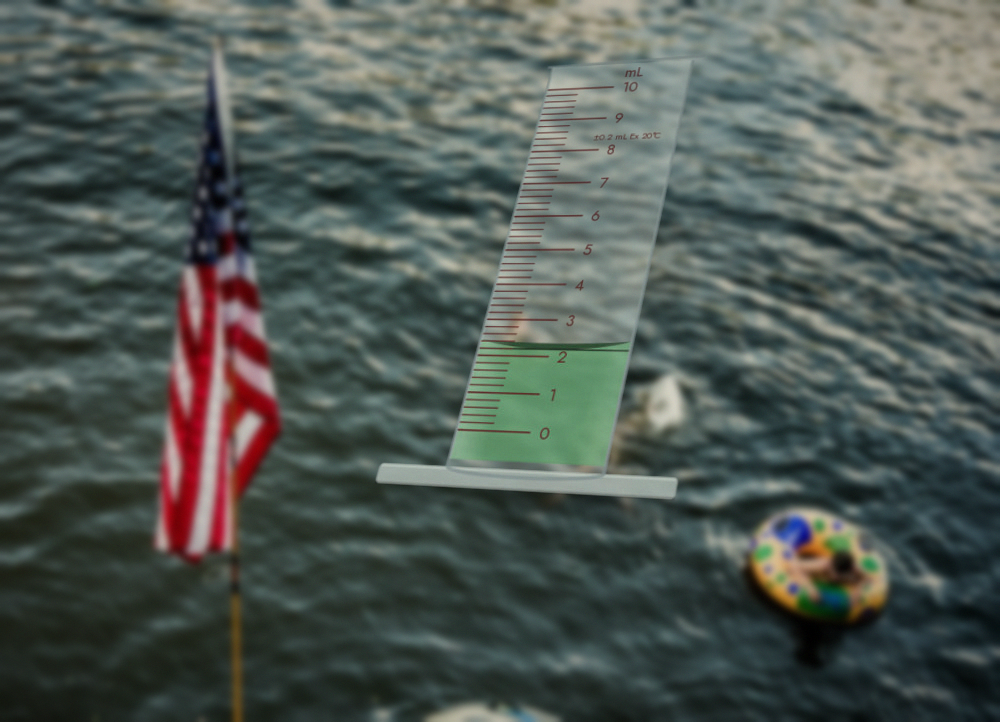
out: 2.2 mL
